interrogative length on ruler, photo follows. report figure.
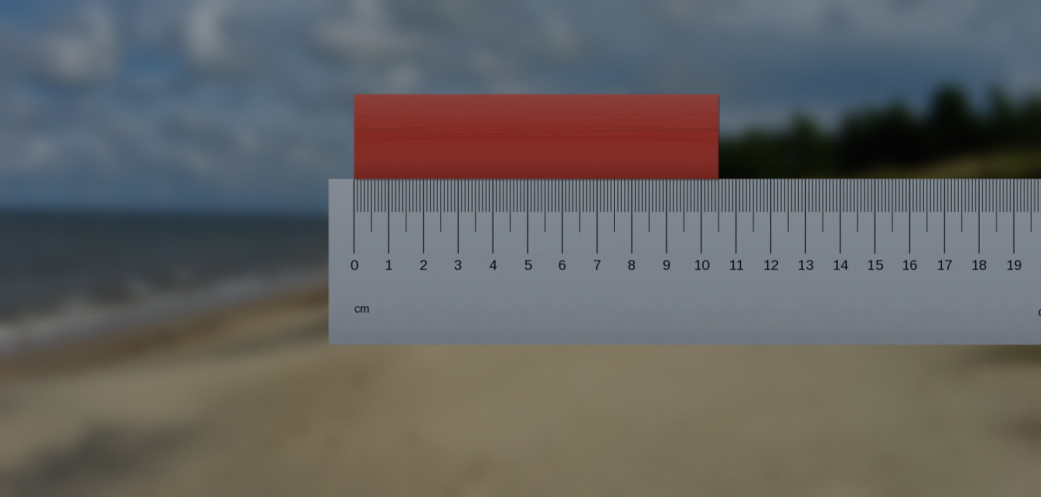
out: 10.5 cm
